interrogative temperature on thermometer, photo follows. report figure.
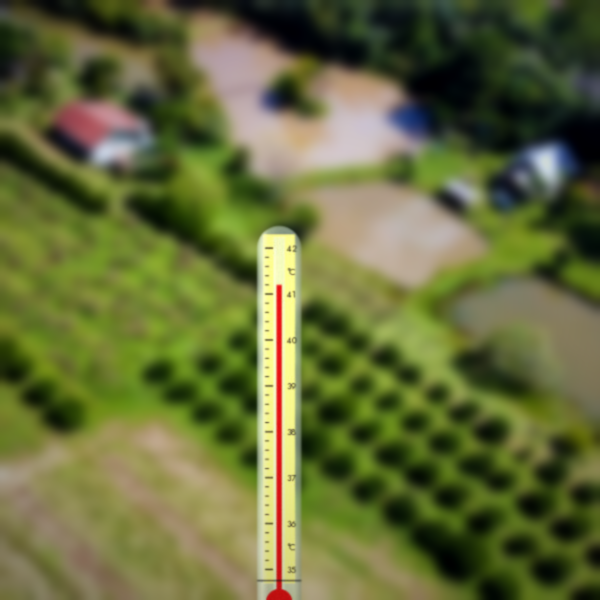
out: 41.2 °C
